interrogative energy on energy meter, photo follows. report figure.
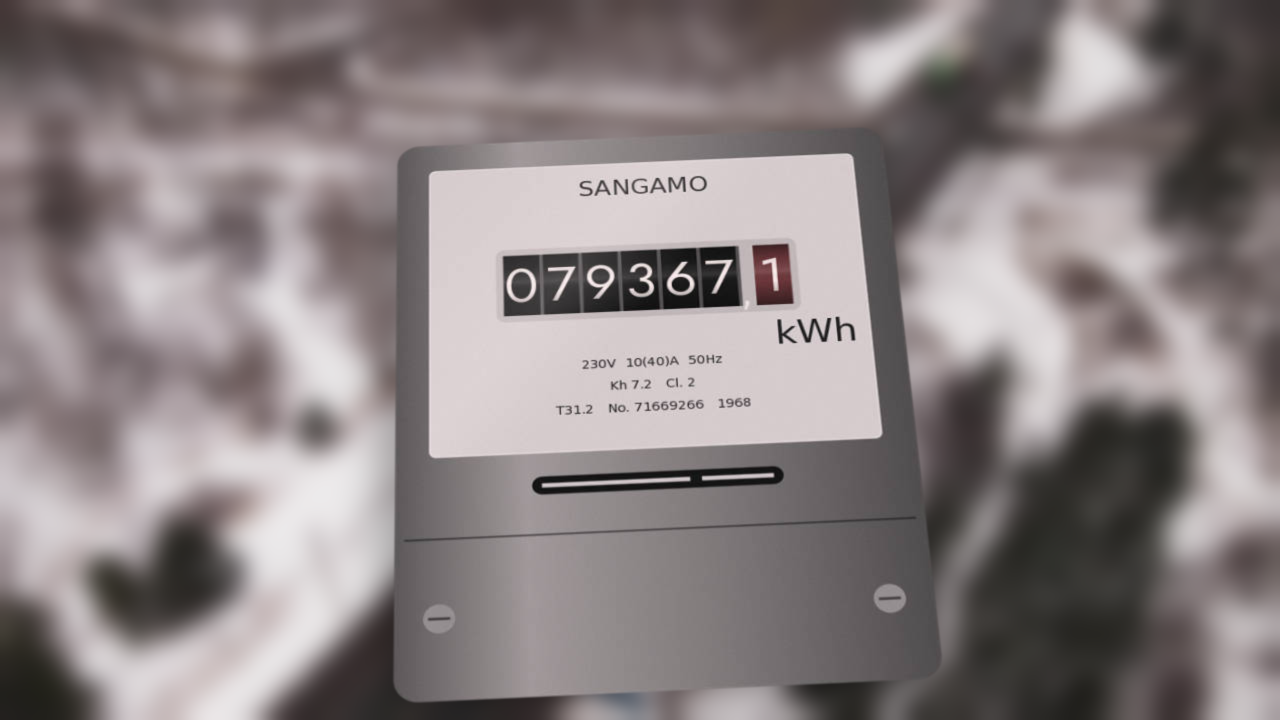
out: 79367.1 kWh
